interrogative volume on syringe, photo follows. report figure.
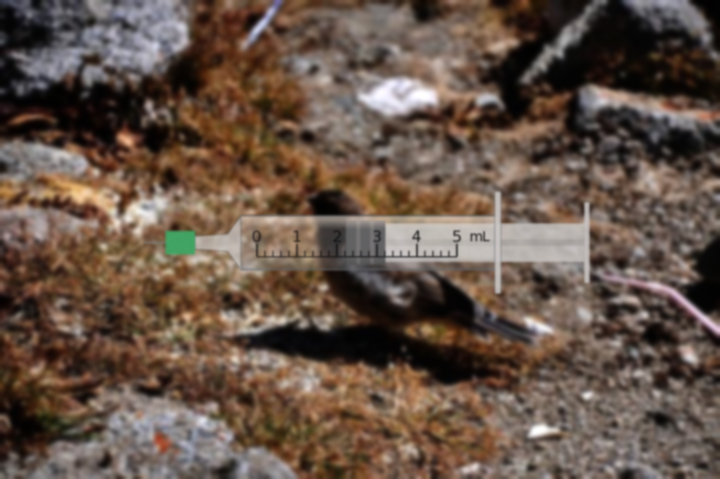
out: 2.2 mL
